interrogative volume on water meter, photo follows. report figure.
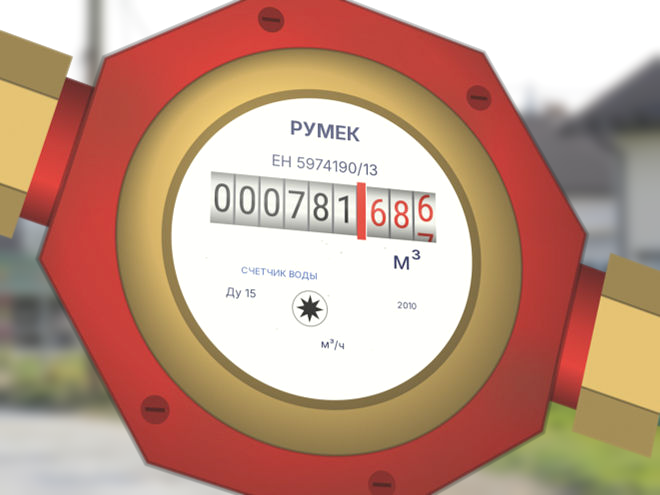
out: 781.686 m³
